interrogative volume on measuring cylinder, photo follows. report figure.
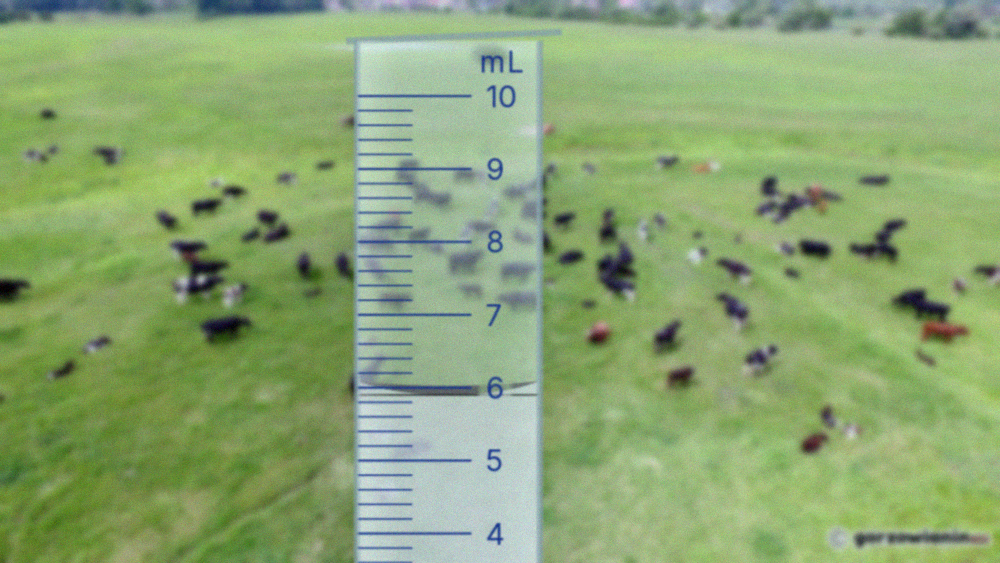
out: 5.9 mL
